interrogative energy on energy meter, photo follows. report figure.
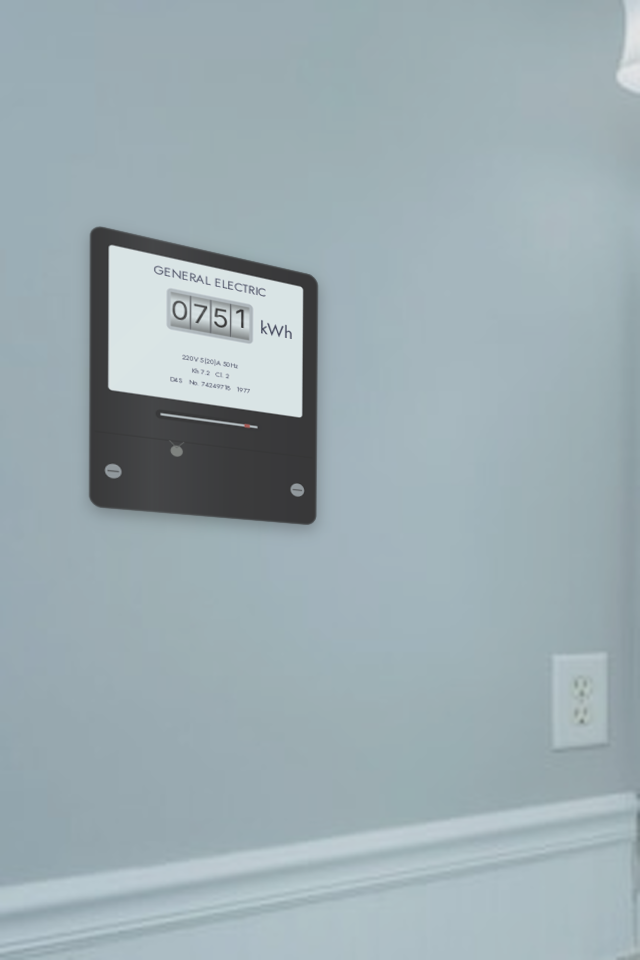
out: 751 kWh
